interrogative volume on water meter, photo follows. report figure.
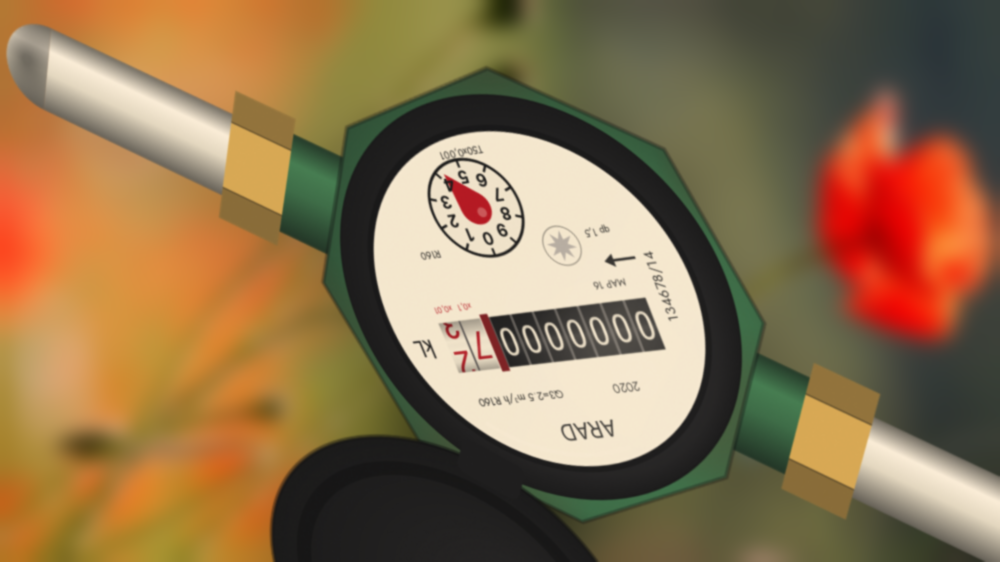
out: 0.724 kL
